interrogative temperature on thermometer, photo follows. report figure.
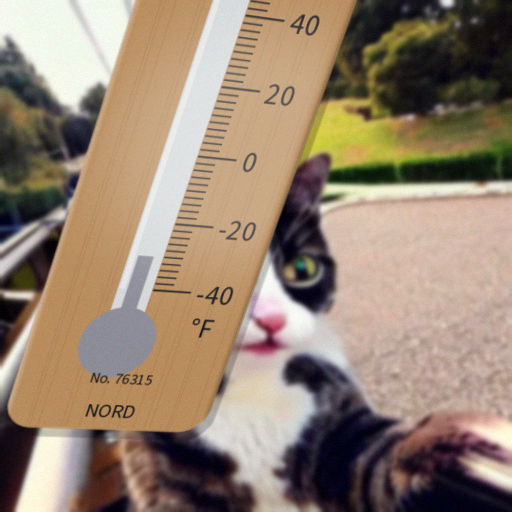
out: -30 °F
